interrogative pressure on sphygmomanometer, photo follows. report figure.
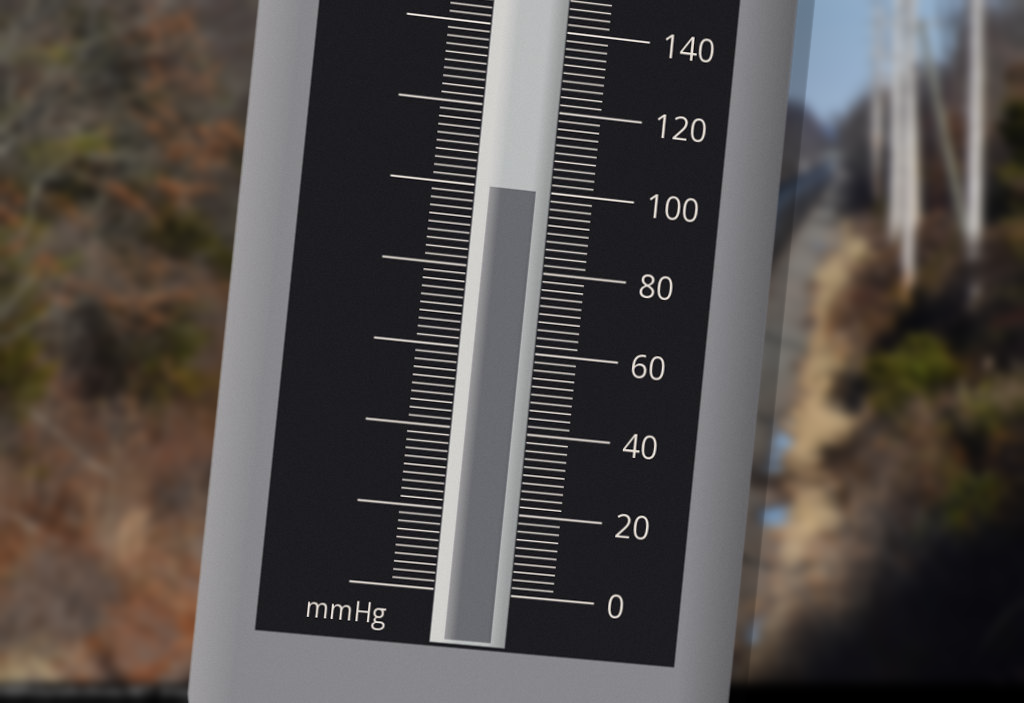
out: 100 mmHg
